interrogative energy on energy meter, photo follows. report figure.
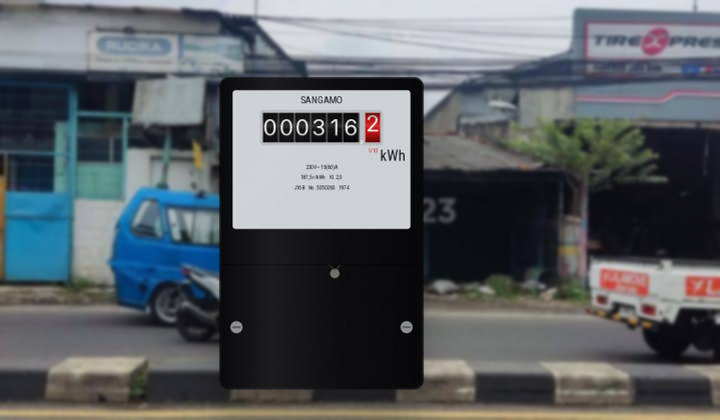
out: 316.2 kWh
